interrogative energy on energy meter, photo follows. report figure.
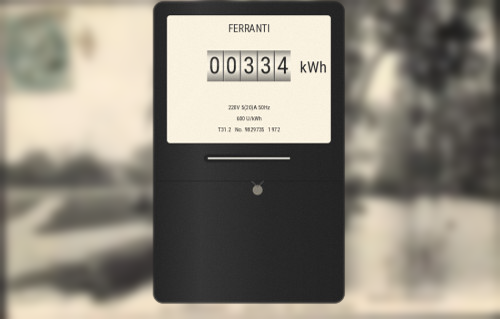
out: 334 kWh
